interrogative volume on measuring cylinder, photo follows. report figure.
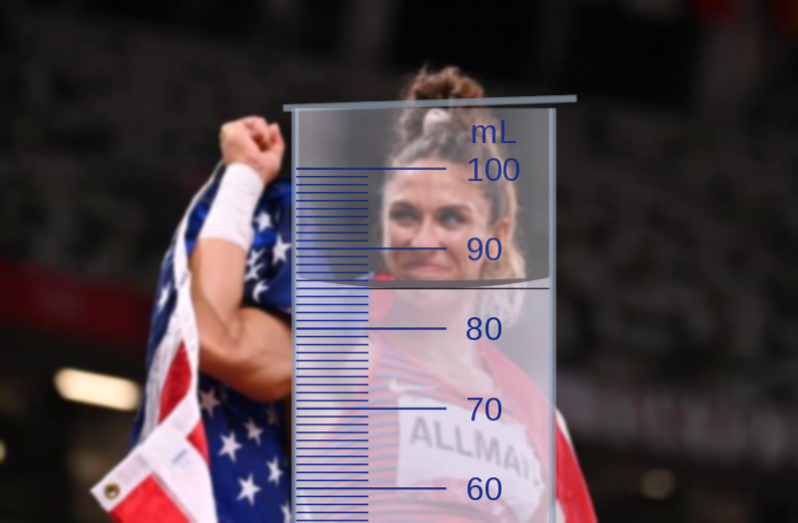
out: 85 mL
